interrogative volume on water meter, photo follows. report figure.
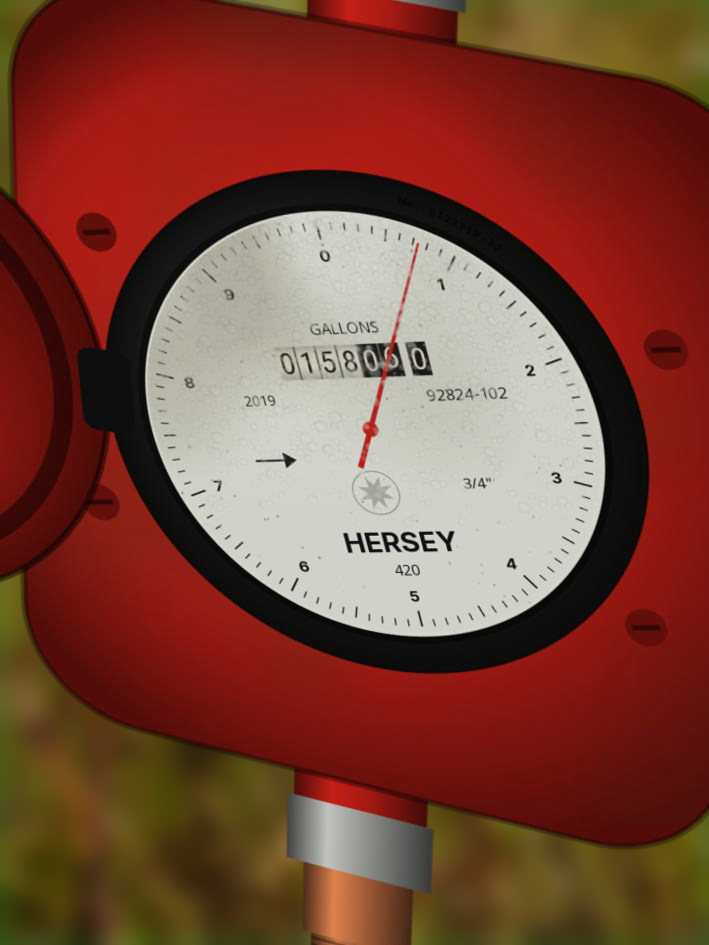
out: 158060.7 gal
